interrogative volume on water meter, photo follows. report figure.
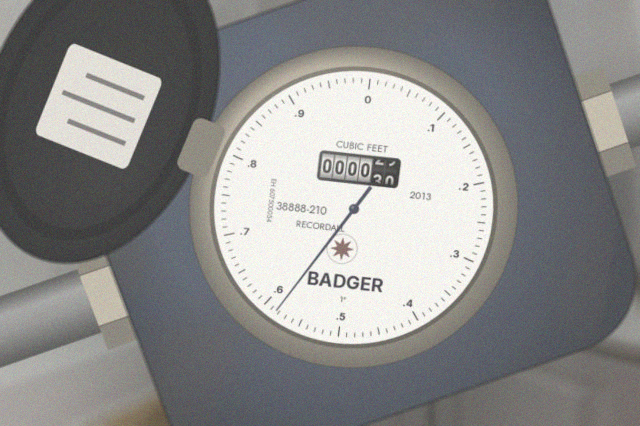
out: 29.58 ft³
